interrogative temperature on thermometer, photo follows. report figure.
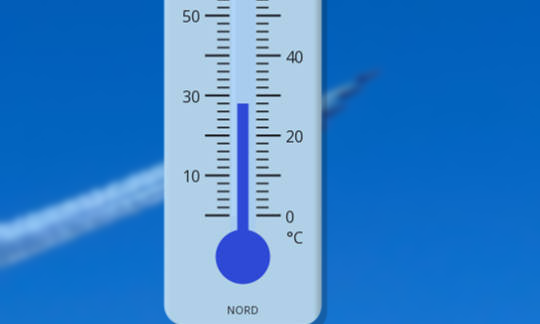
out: 28 °C
